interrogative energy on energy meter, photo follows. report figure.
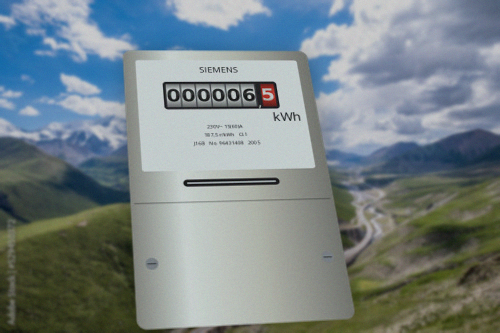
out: 6.5 kWh
